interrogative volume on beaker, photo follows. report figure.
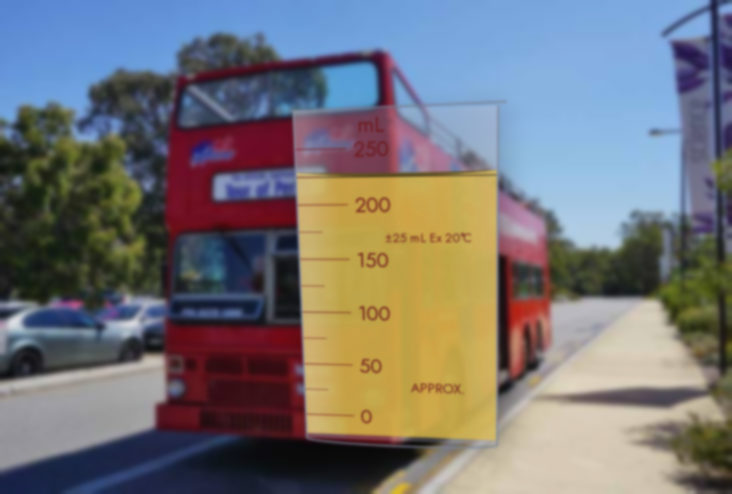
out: 225 mL
